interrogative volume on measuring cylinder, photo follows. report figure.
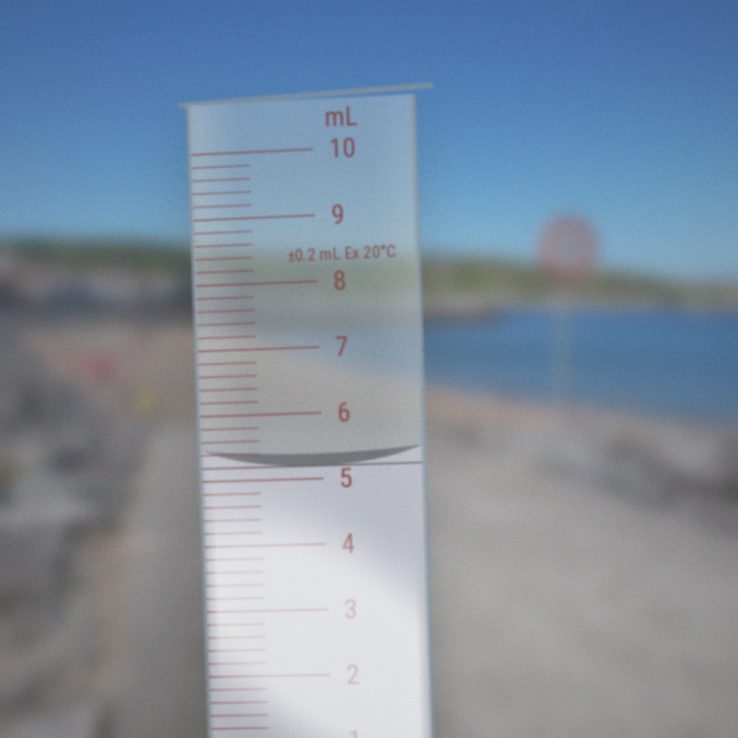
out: 5.2 mL
